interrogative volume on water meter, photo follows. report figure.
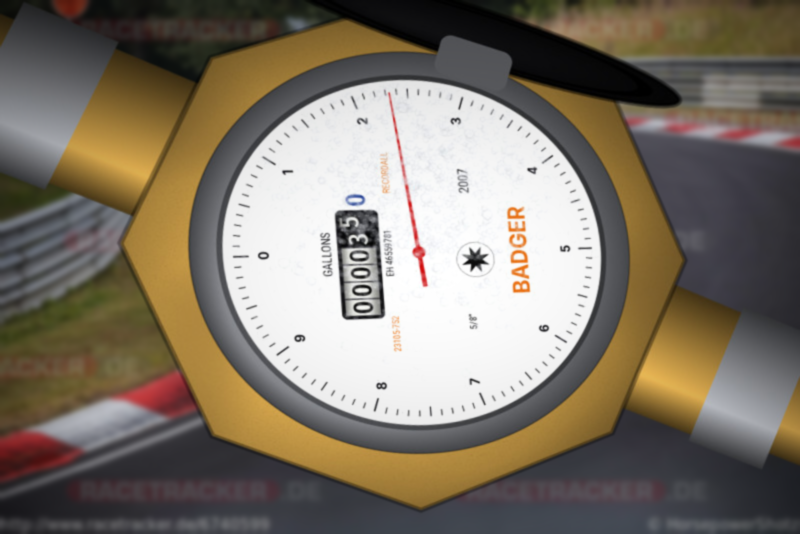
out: 352.3 gal
